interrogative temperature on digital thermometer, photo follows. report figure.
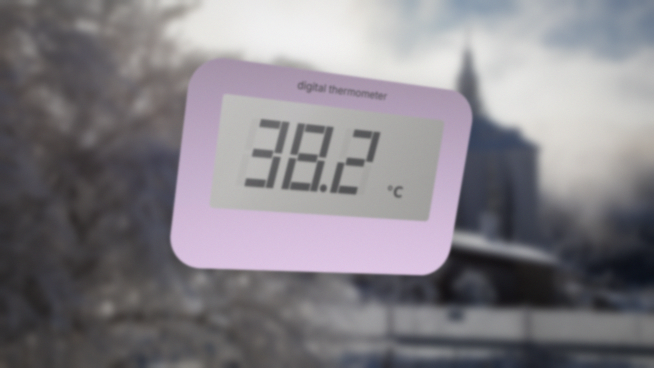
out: 38.2 °C
